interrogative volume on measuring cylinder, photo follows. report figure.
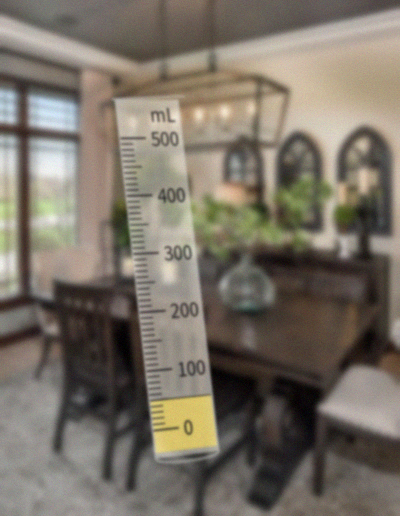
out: 50 mL
